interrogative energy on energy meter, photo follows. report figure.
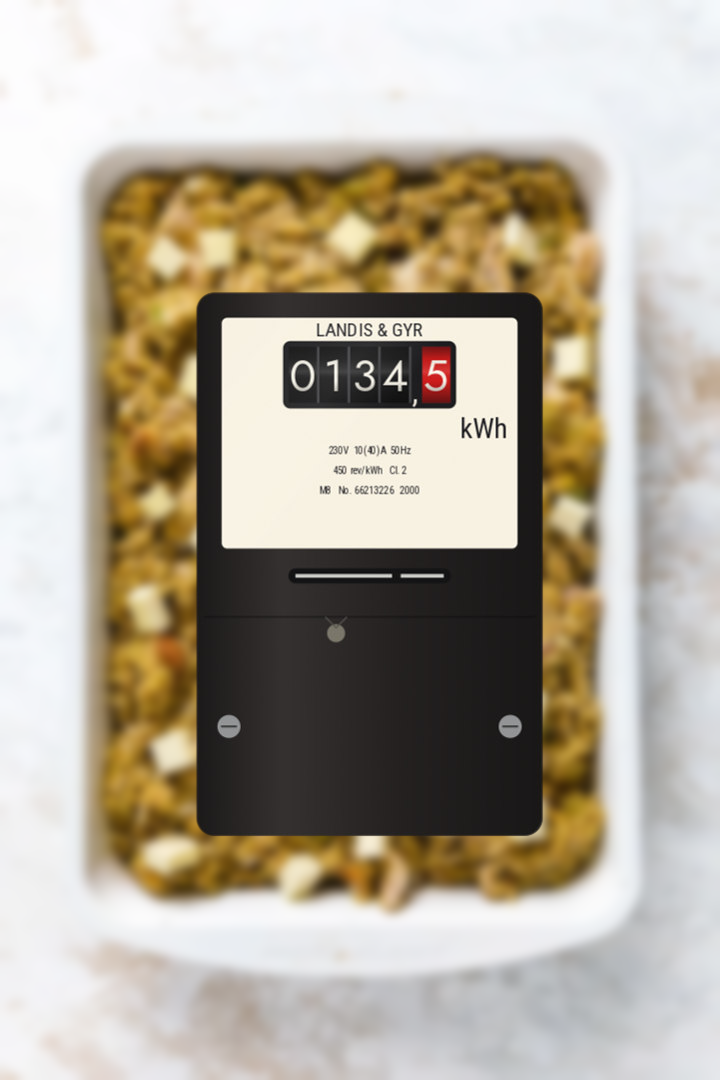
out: 134.5 kWh
